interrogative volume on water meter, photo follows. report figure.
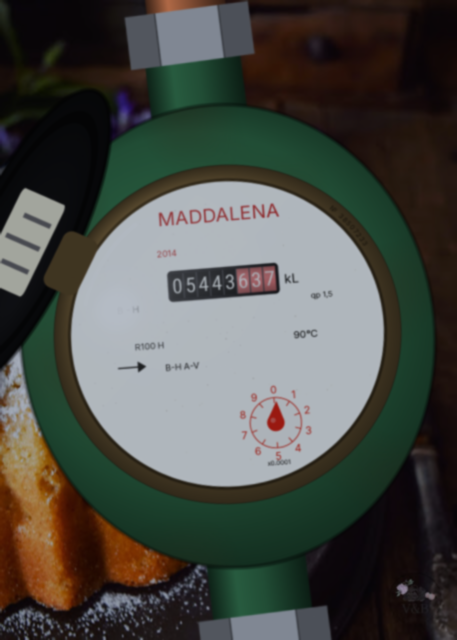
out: 5443.6370 kL
